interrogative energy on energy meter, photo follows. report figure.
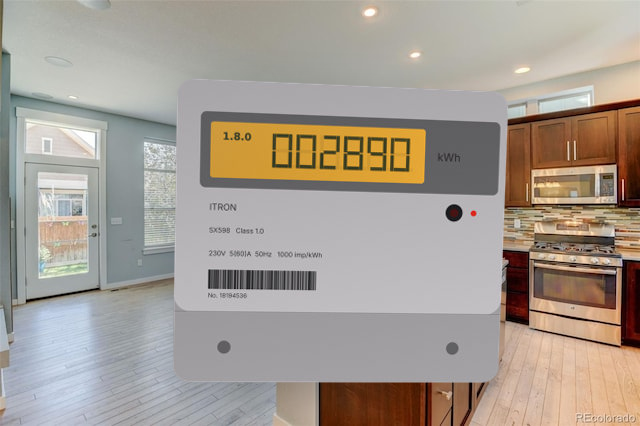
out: 2890 kWh
